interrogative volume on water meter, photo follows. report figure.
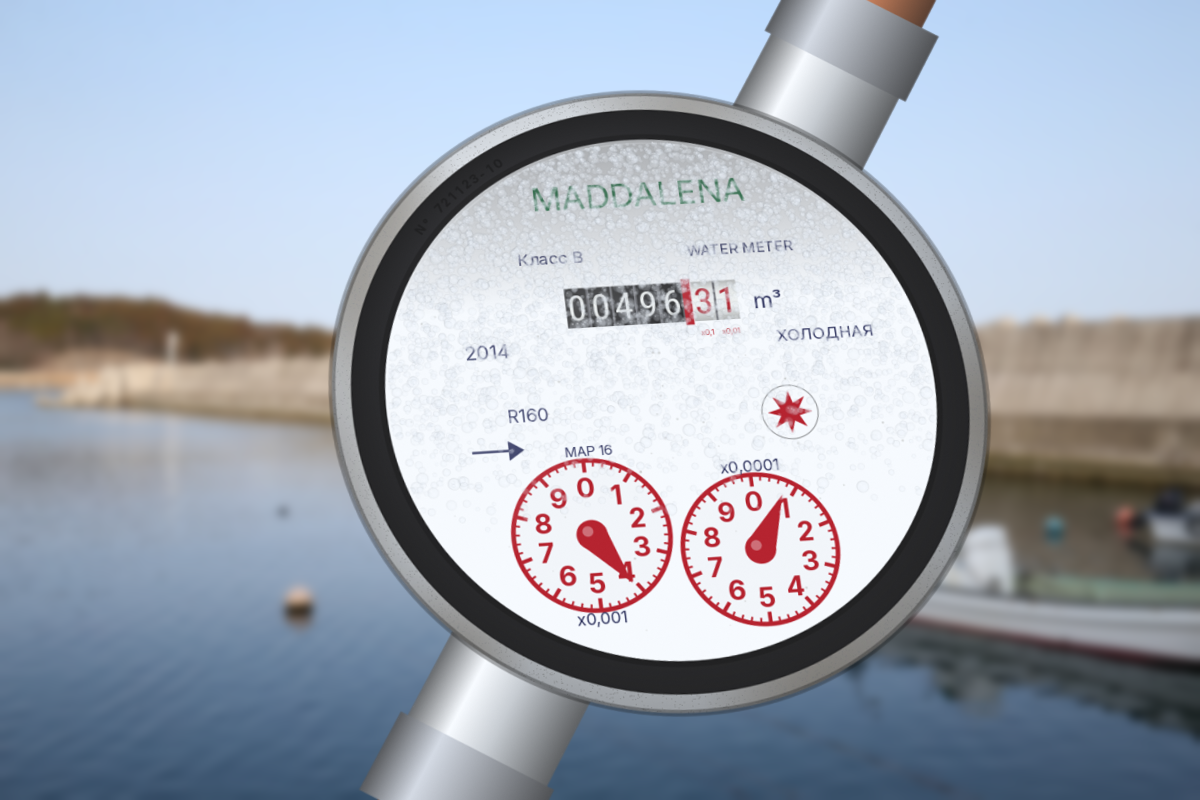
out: 496.3140 m³
